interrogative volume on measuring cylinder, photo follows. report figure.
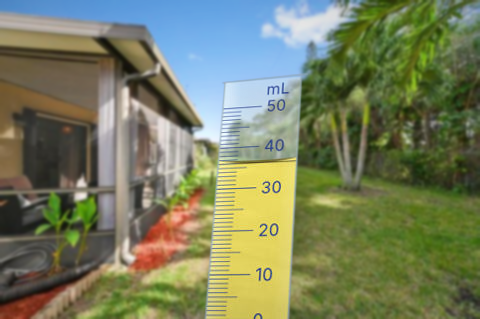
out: 36 mL
